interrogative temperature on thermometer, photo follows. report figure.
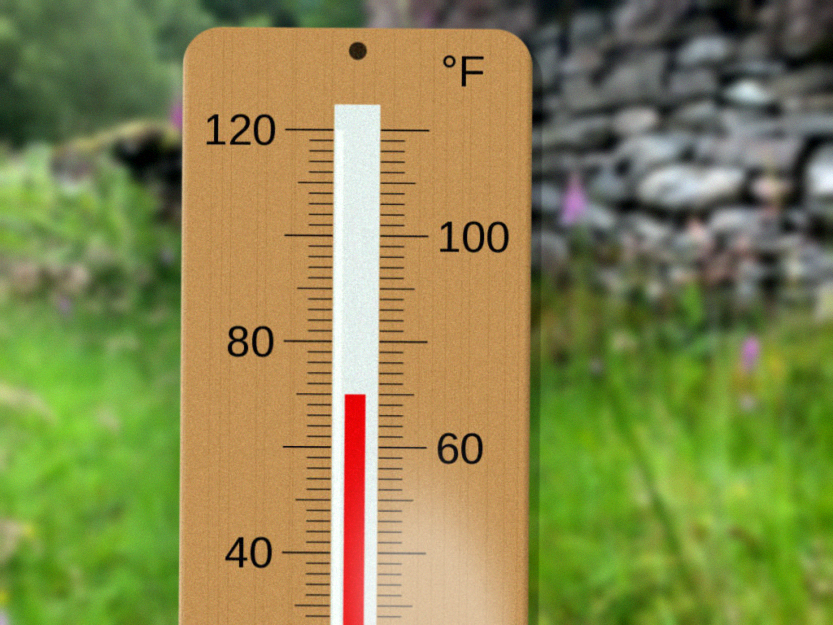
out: 70 °F
